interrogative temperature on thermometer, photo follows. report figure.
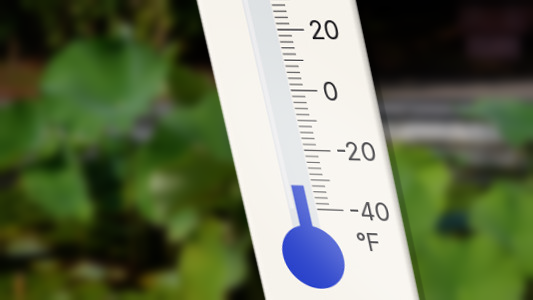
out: -32 °F
